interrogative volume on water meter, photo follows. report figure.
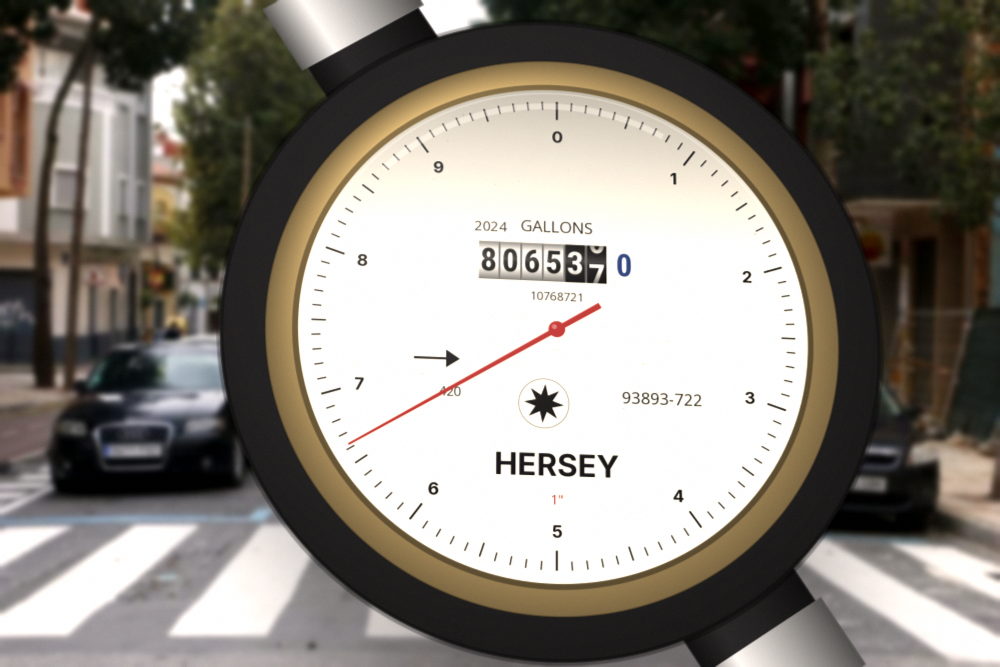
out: 8065366.6 gal
